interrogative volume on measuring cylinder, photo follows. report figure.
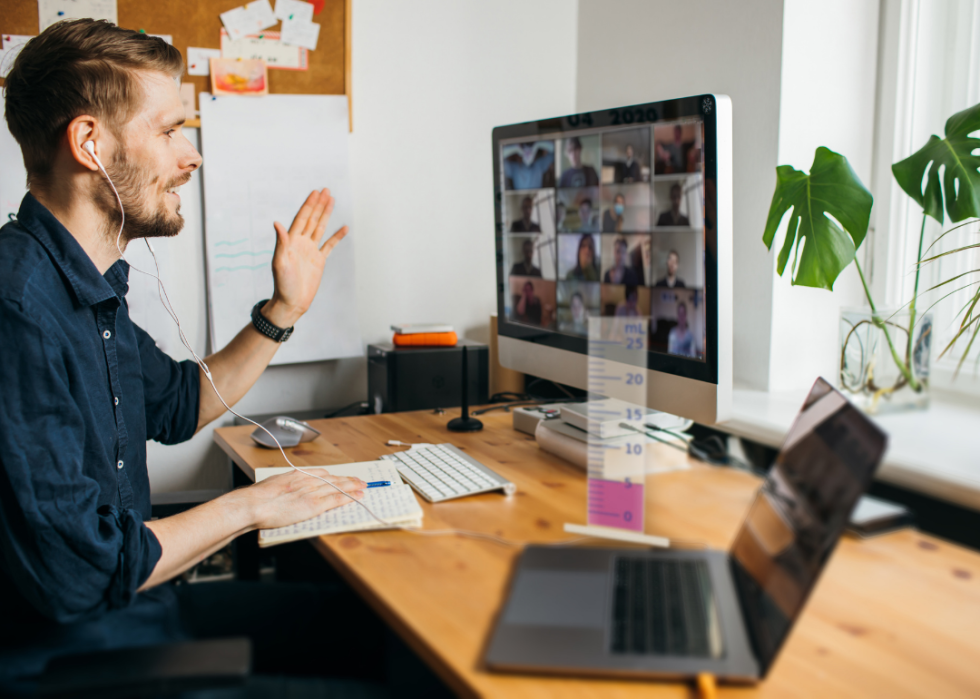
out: 5 mL
